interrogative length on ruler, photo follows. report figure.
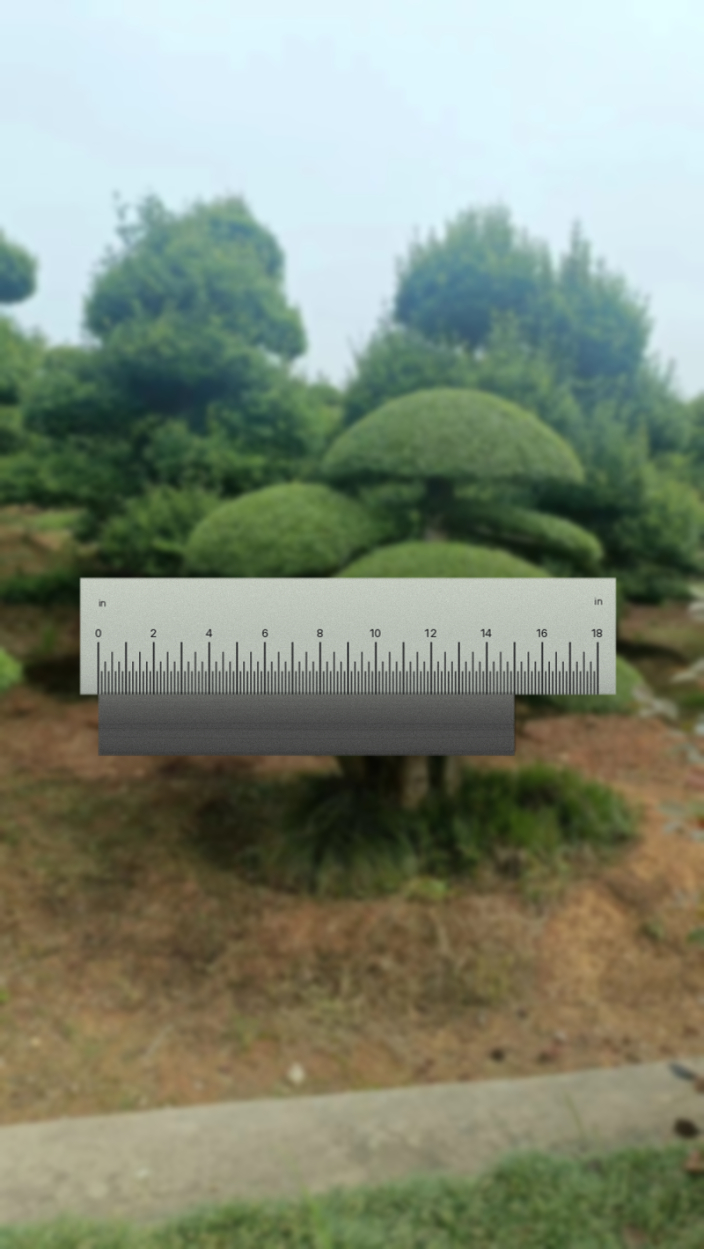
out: 15 in
